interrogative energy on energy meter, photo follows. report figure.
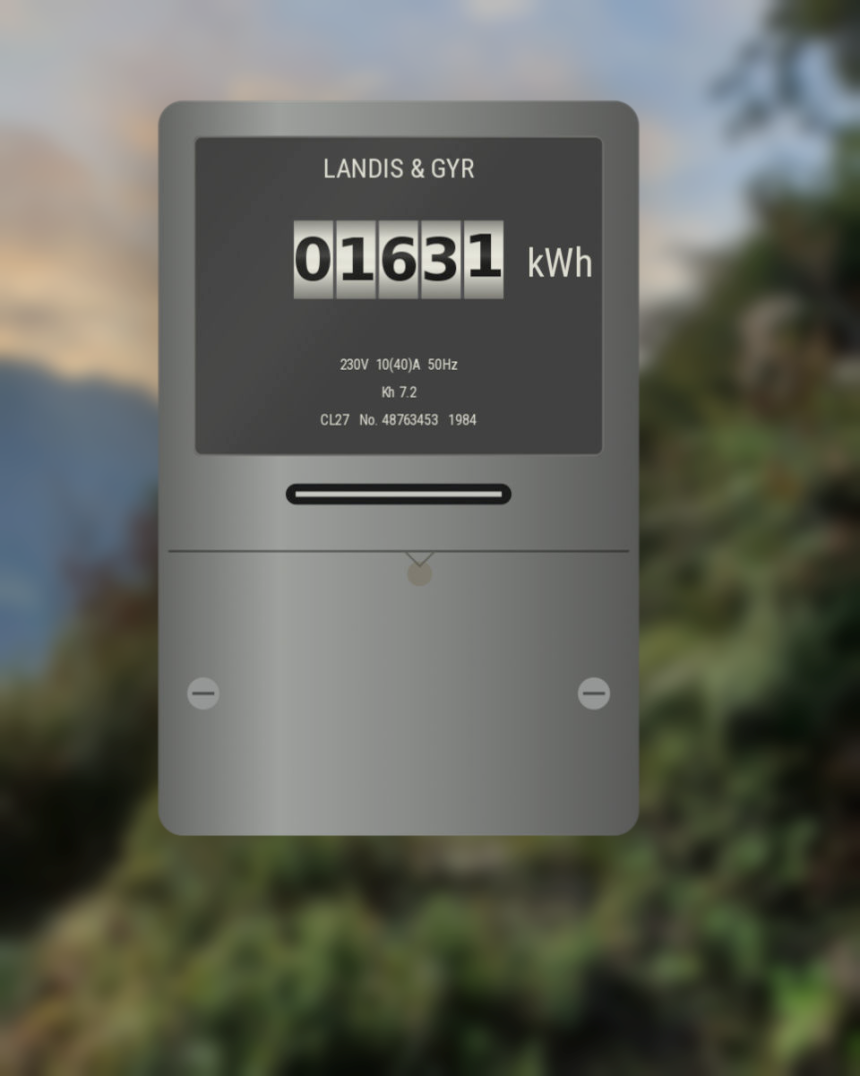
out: 1631 kWh
